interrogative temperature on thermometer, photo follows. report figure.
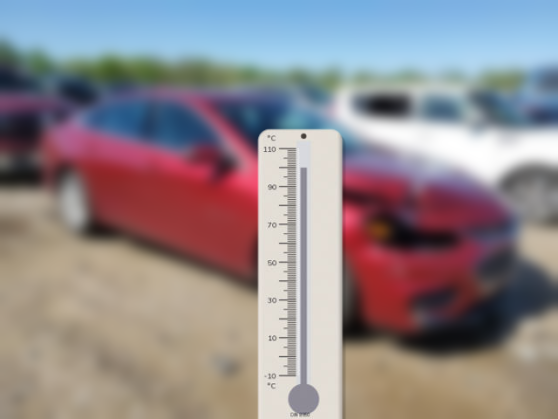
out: 100 °C
